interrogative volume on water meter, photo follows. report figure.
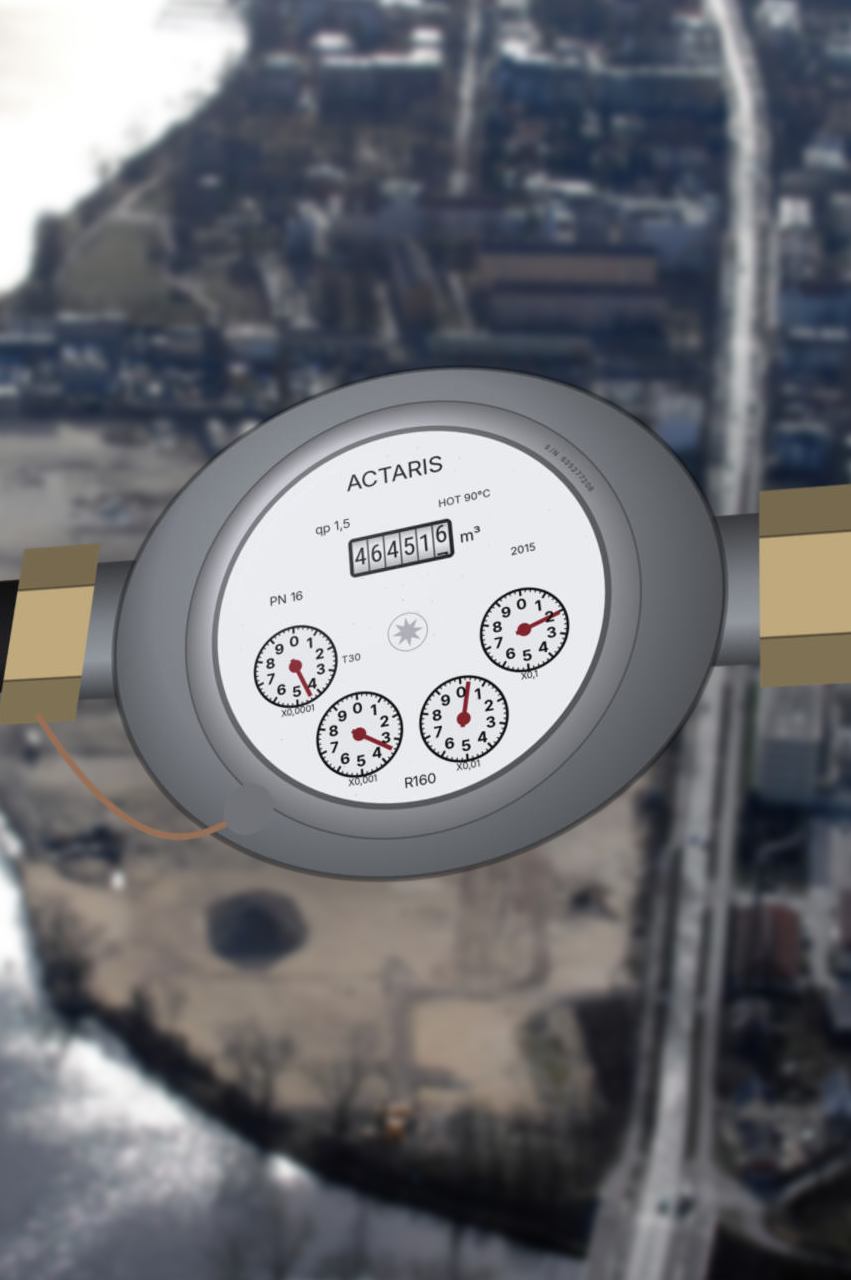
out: 464516.2034 m³
